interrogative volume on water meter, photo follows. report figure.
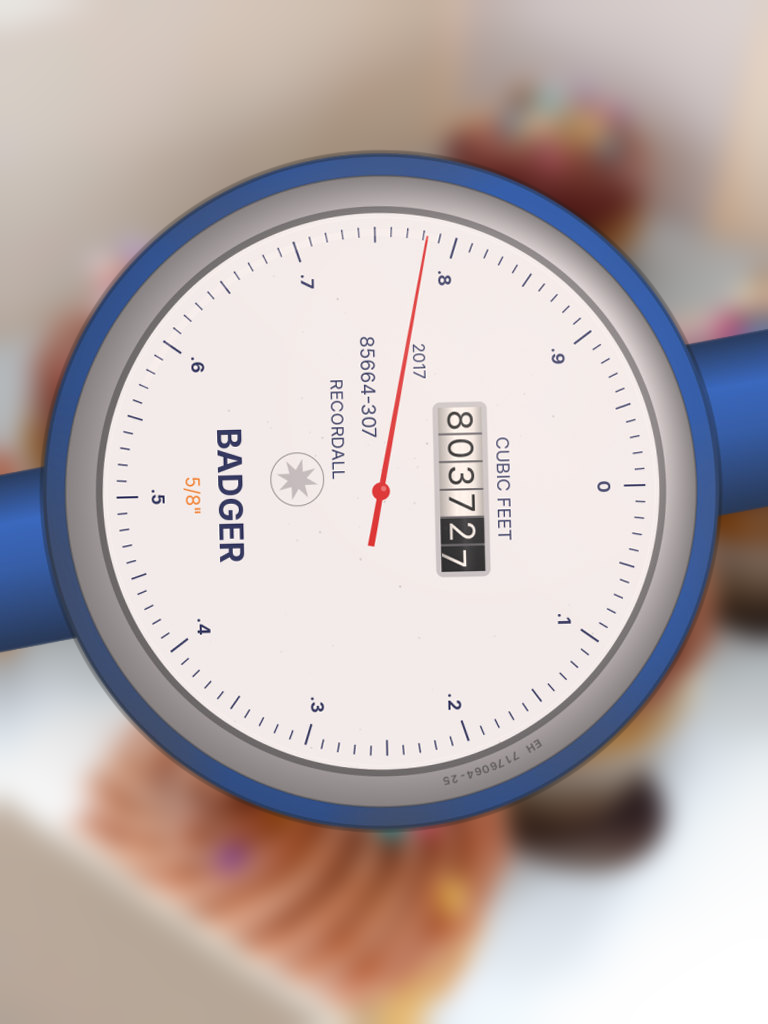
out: 803726.78 ft³
